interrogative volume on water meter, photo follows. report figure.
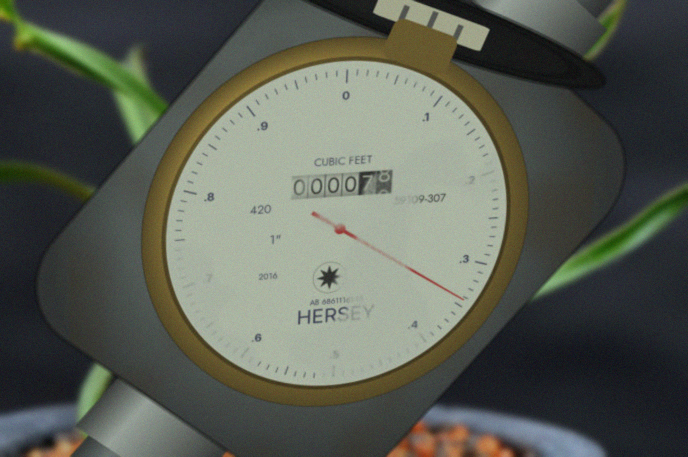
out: 78.34 ft³
